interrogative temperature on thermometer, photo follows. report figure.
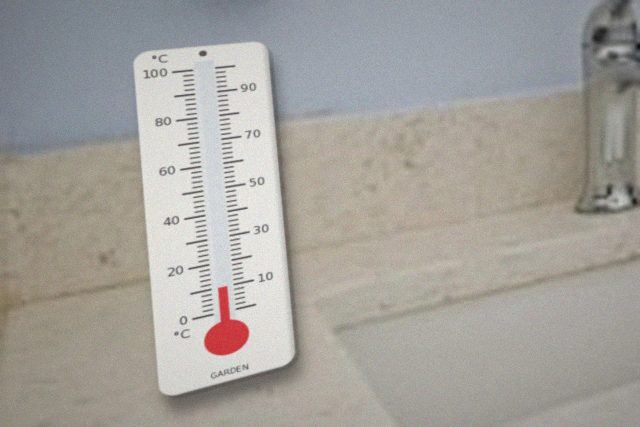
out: 10 °C
